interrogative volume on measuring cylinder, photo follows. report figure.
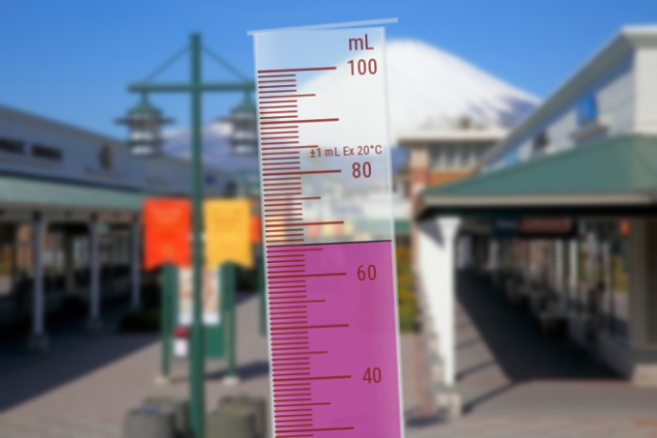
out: 66 mL
